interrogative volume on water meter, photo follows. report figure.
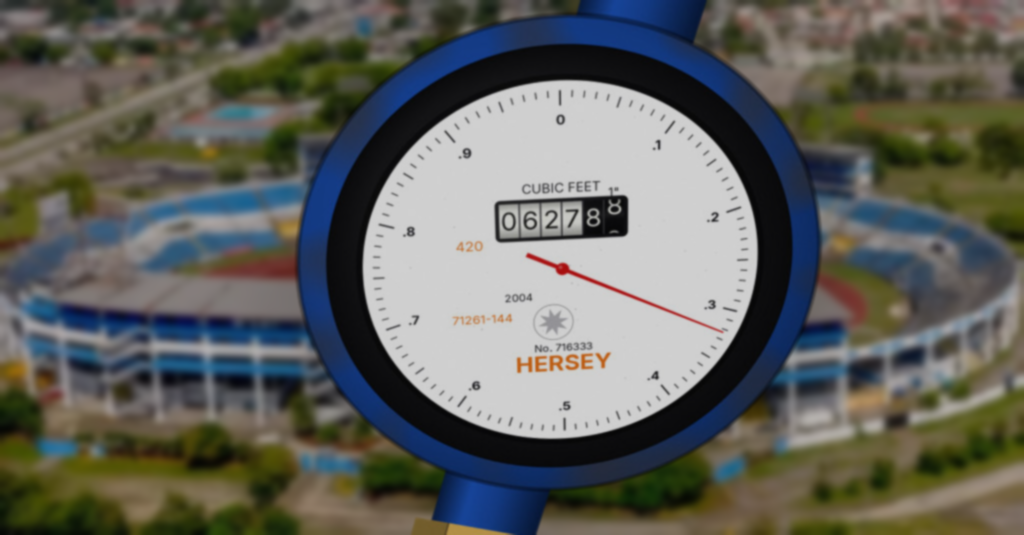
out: 62788.32 ft³
